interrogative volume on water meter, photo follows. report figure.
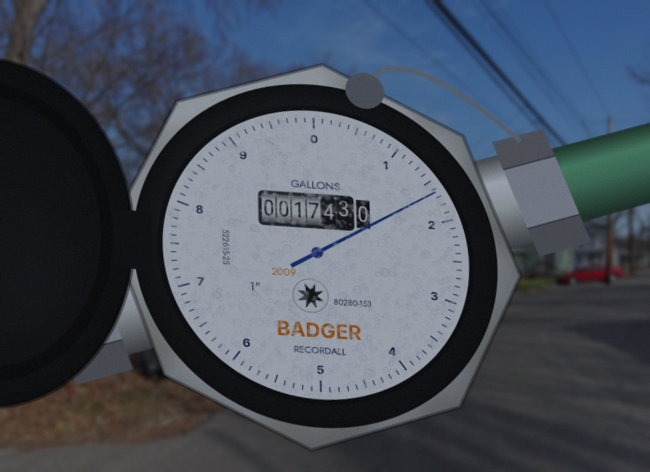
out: 17431.6 gal
